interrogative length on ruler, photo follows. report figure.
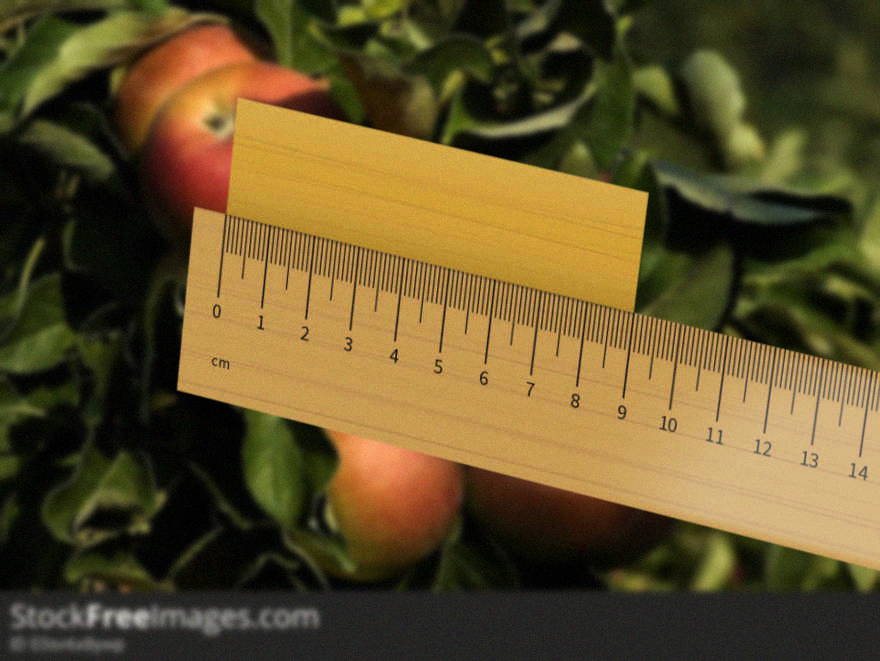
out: 9 cm
